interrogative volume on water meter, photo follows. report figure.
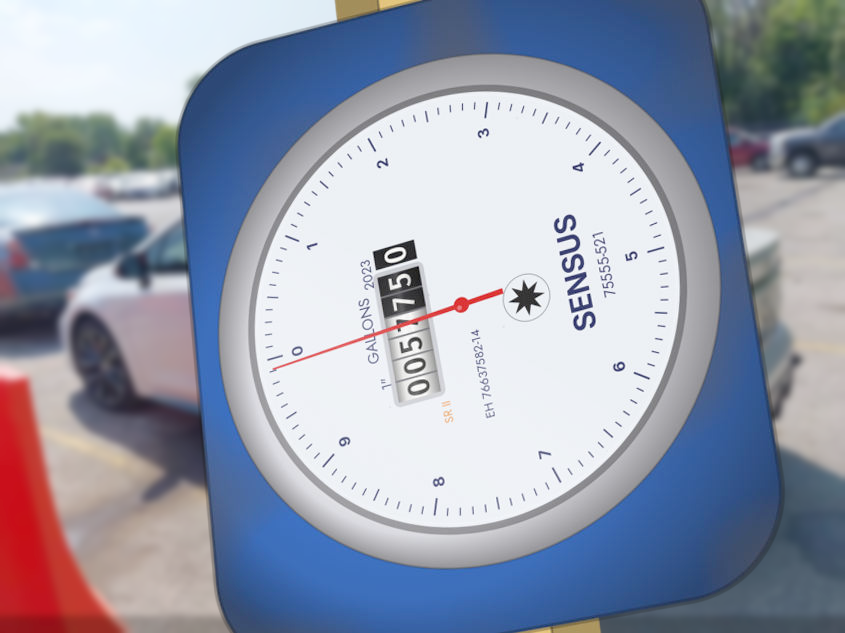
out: 57749.9 gal
